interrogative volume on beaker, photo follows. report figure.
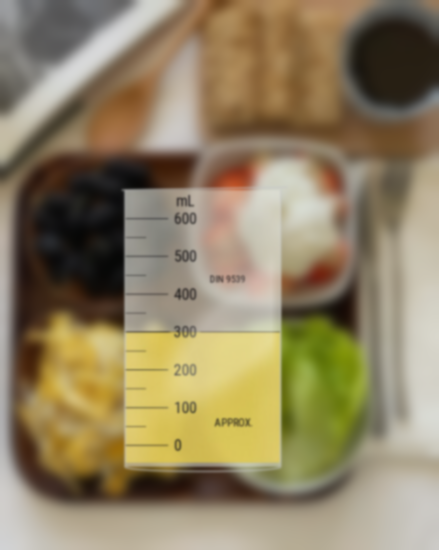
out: 300 mL
